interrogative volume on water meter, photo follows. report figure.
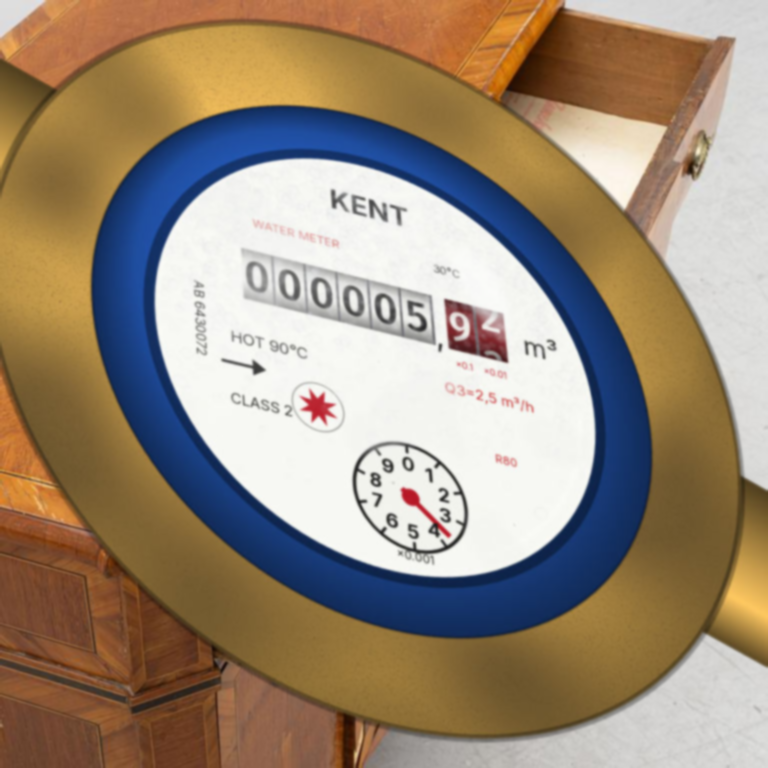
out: 5.923 m³
